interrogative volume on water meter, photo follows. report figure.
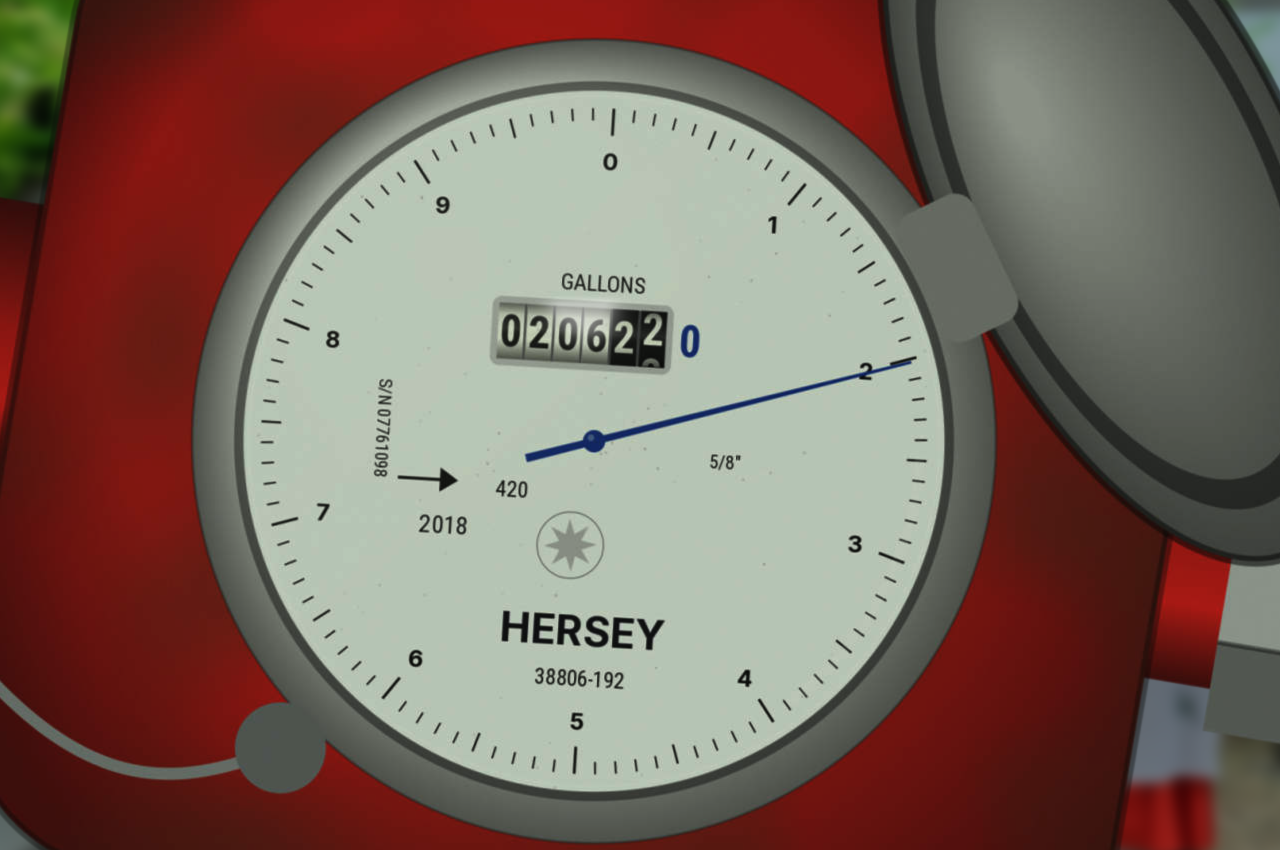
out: 206222.0 gal
